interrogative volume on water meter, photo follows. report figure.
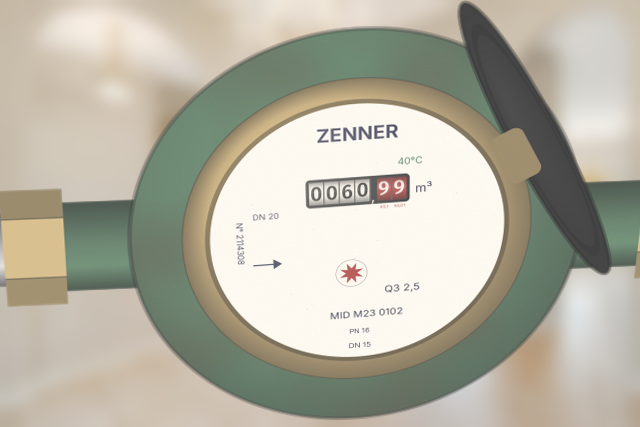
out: 60.99 m³
